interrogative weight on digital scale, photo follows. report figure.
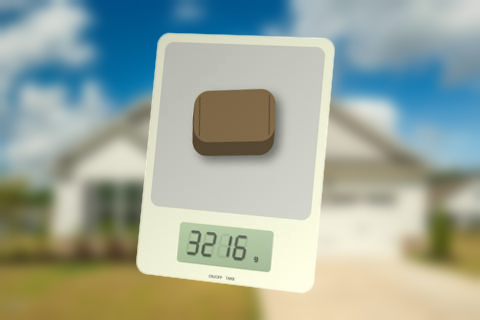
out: 3216 g
